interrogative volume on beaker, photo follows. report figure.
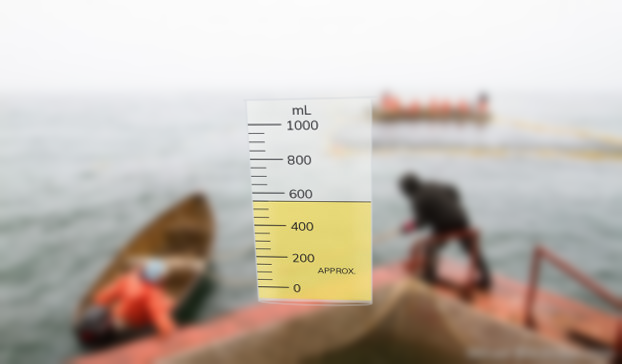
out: 550 mL
